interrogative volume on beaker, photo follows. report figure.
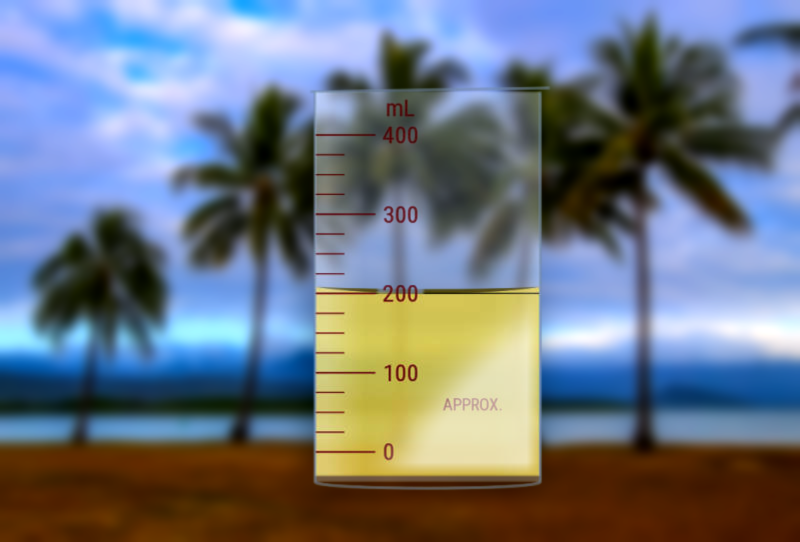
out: 200 mL
